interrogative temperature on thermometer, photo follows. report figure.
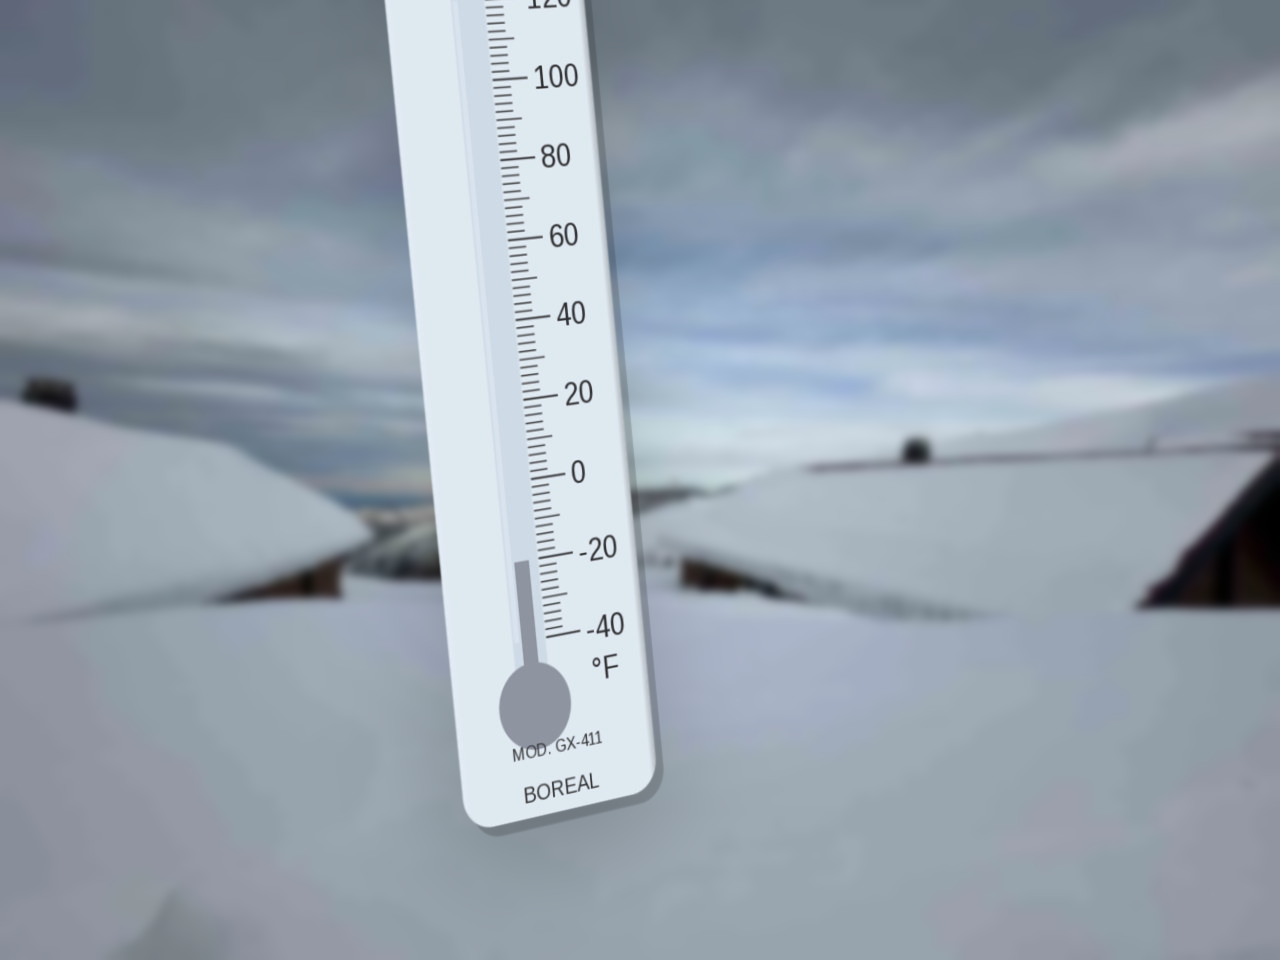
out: -20 °F
